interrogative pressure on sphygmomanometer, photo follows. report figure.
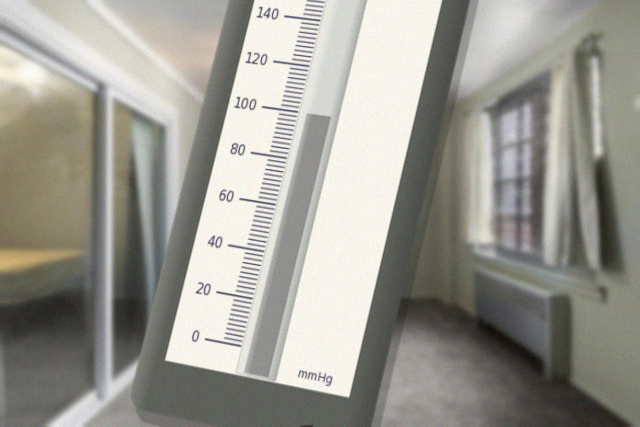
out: 100 mmHg
